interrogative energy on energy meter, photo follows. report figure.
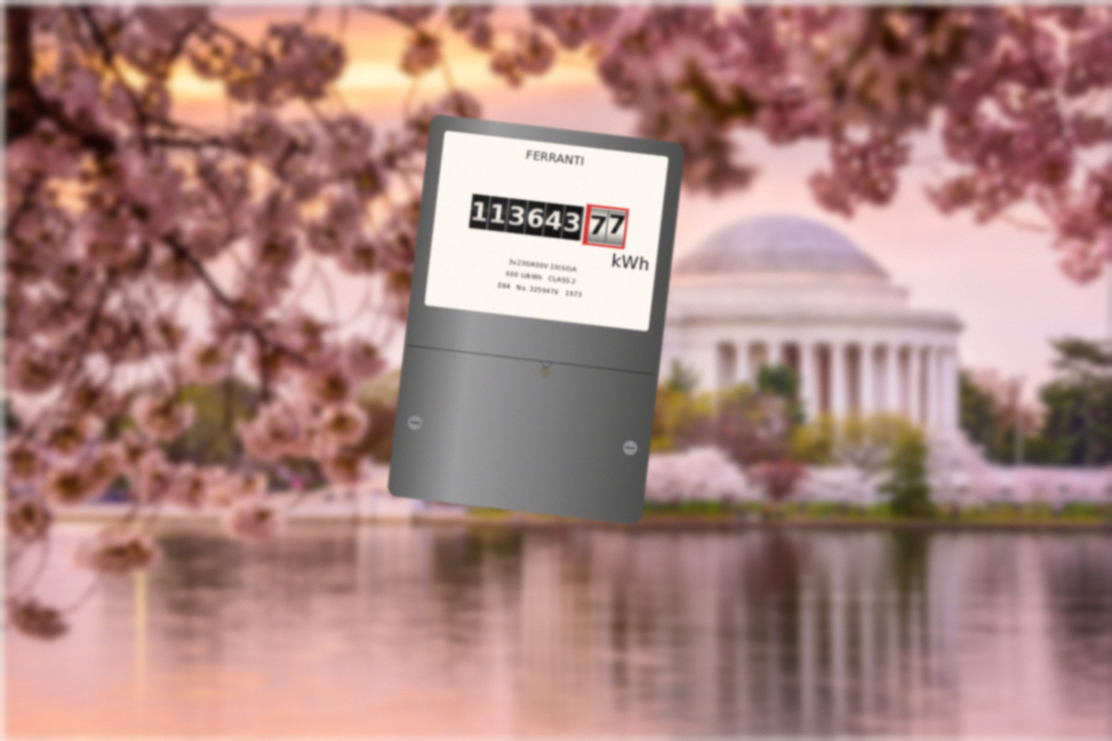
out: 113643.77 kWh
